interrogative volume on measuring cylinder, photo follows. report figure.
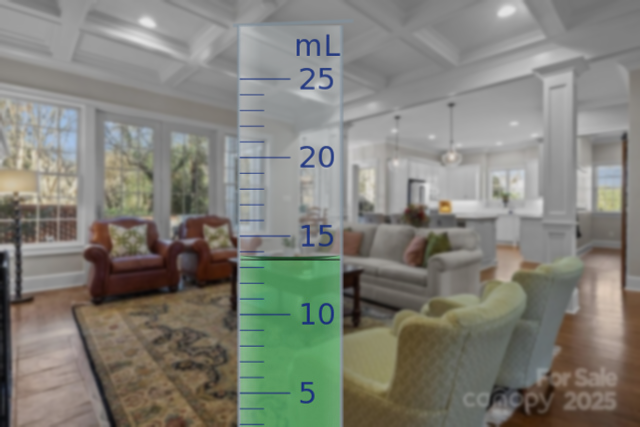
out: 13.5 mL
